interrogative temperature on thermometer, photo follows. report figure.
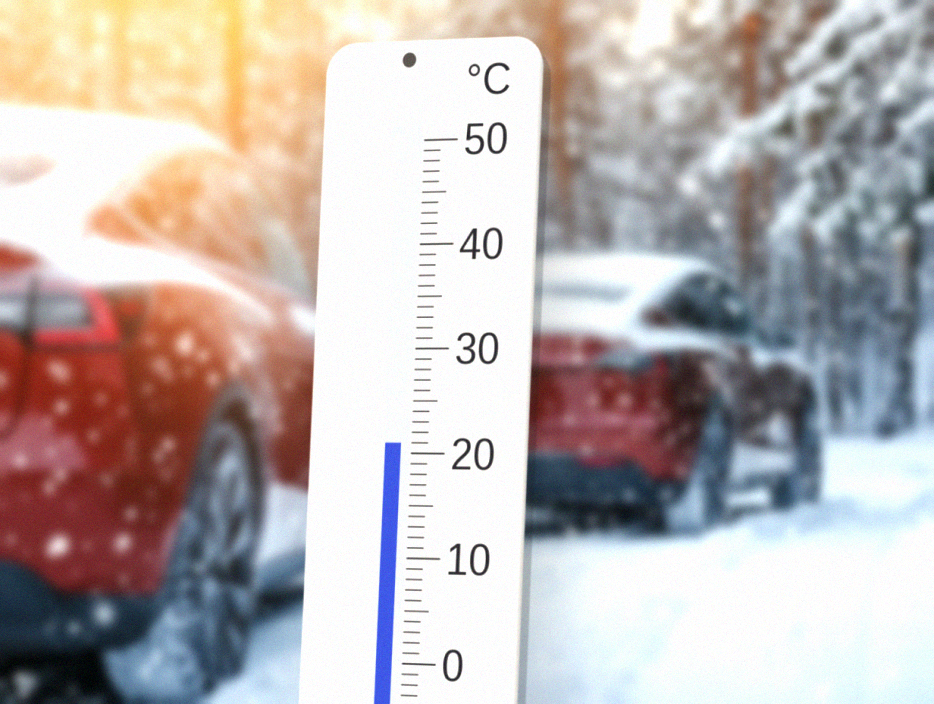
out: 21 °C
